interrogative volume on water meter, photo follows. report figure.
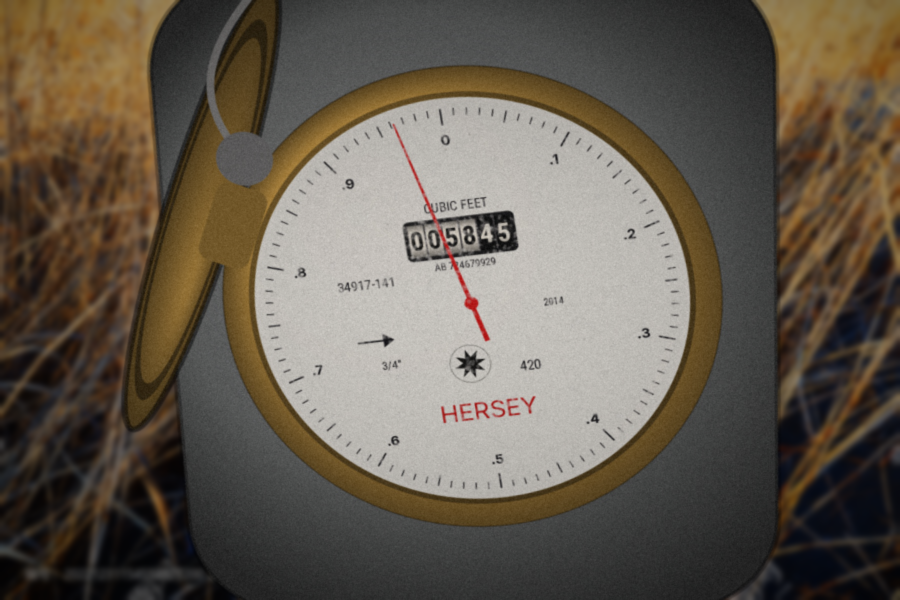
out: 5844.96 ft³
